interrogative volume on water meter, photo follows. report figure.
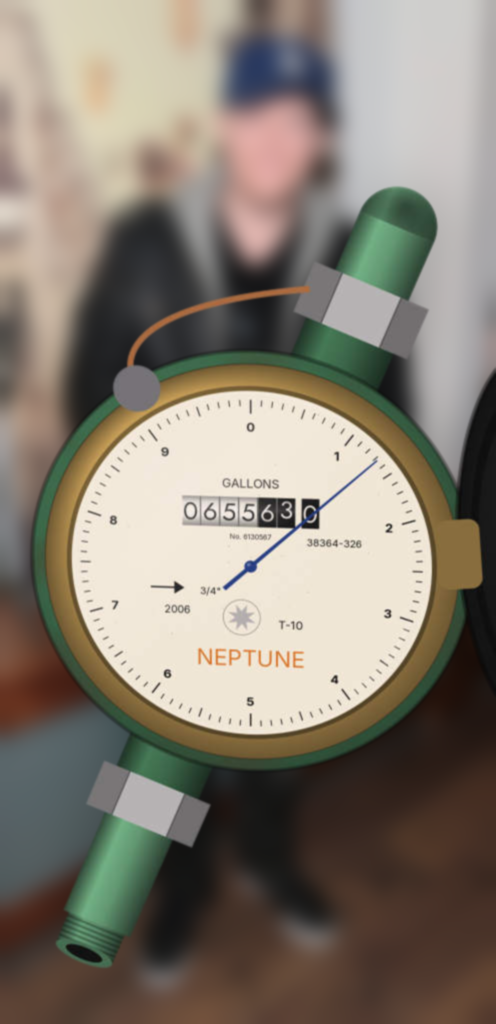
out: 655631.3 gal
